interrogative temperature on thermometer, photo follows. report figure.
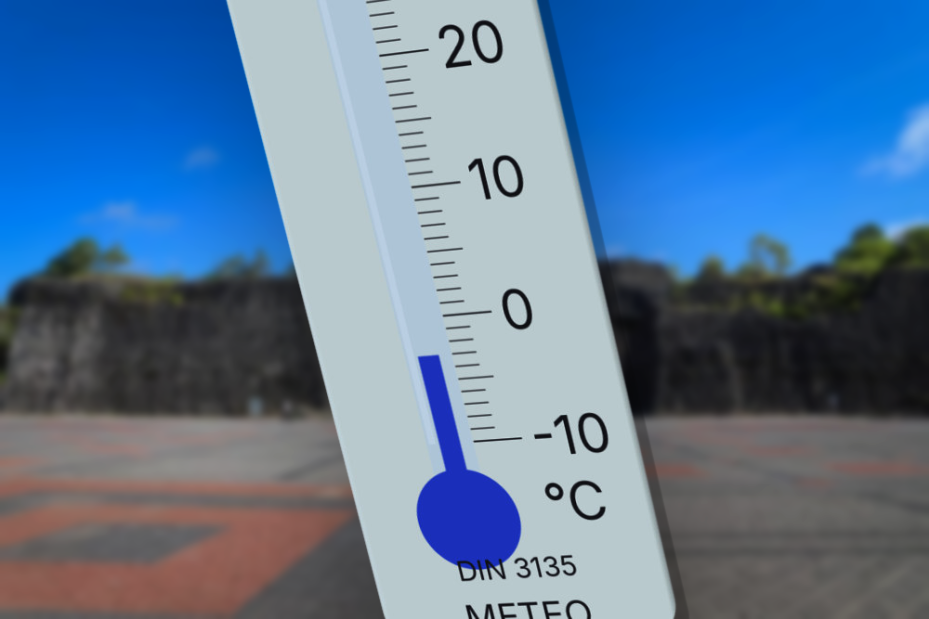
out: -3 °C
